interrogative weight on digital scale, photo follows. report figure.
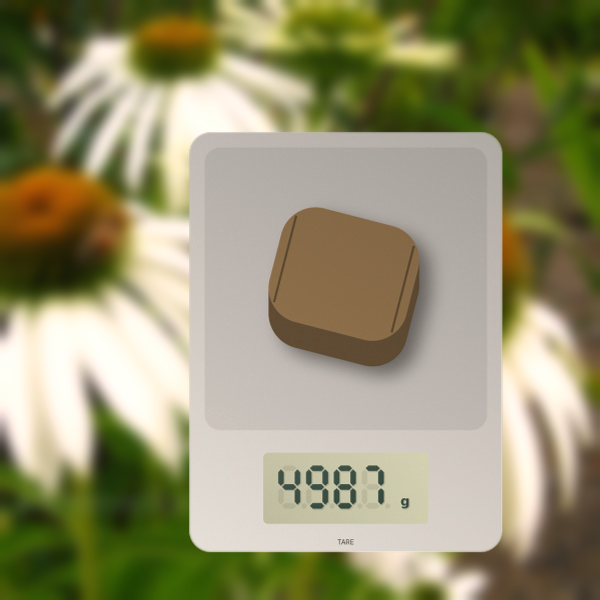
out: 4987 g
